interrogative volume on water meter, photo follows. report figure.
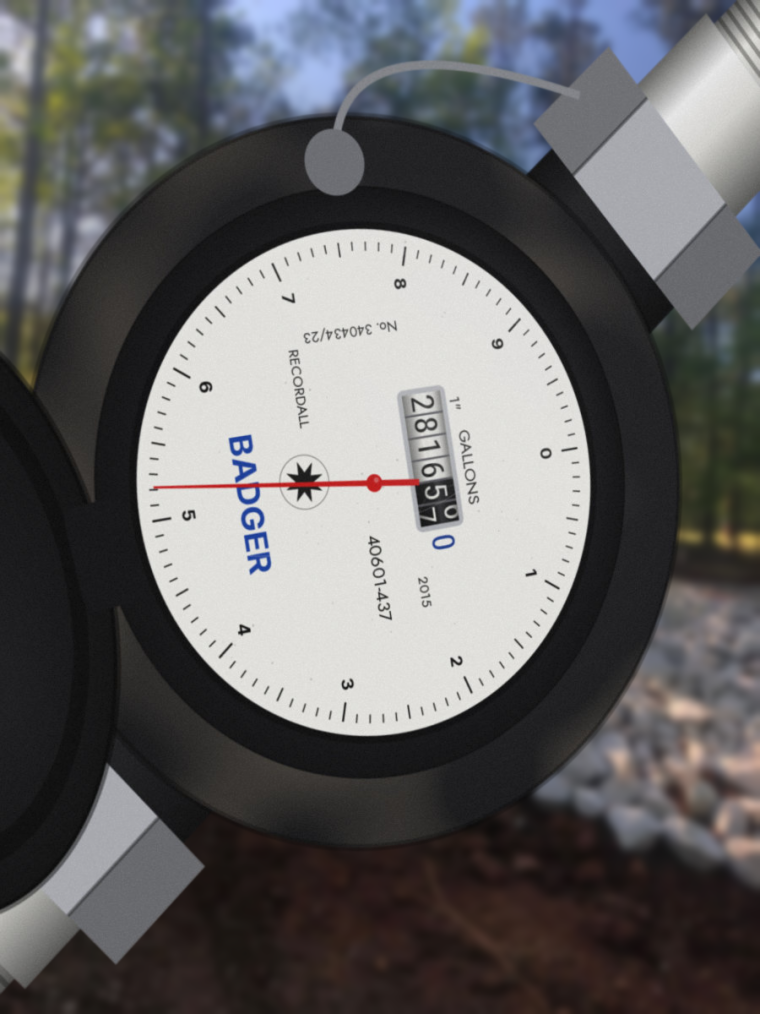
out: 2816565.2 gal
